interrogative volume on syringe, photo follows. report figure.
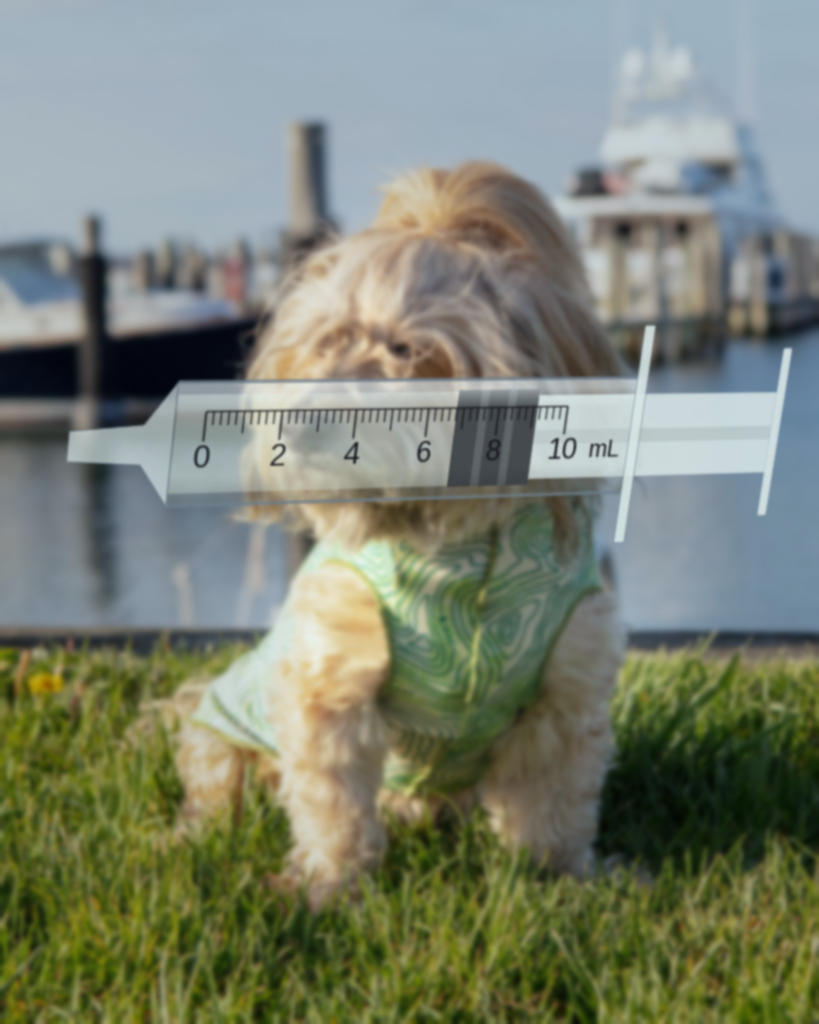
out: 6.8 mL
